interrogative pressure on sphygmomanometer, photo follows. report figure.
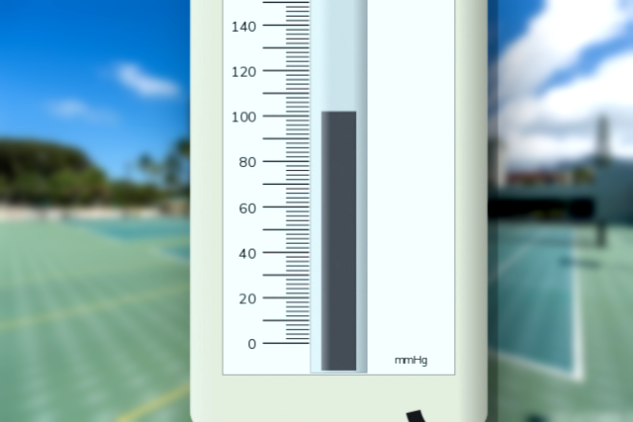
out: 102 mmHg
